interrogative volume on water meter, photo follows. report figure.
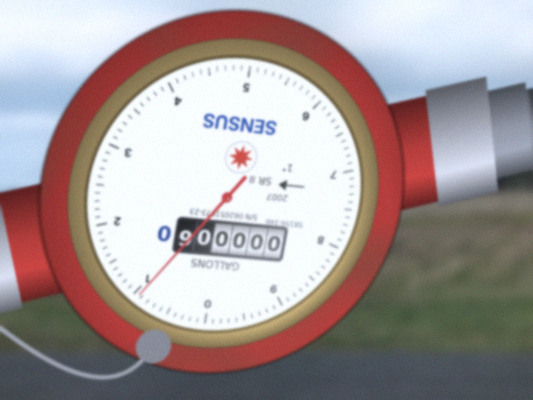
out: 60.9 gal
